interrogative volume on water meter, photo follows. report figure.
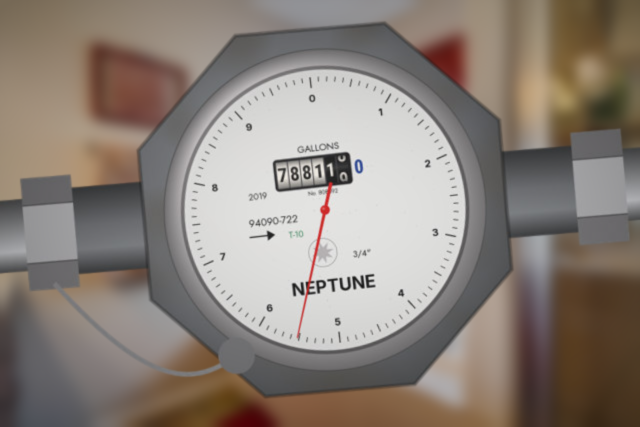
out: 7881185.5 gal
